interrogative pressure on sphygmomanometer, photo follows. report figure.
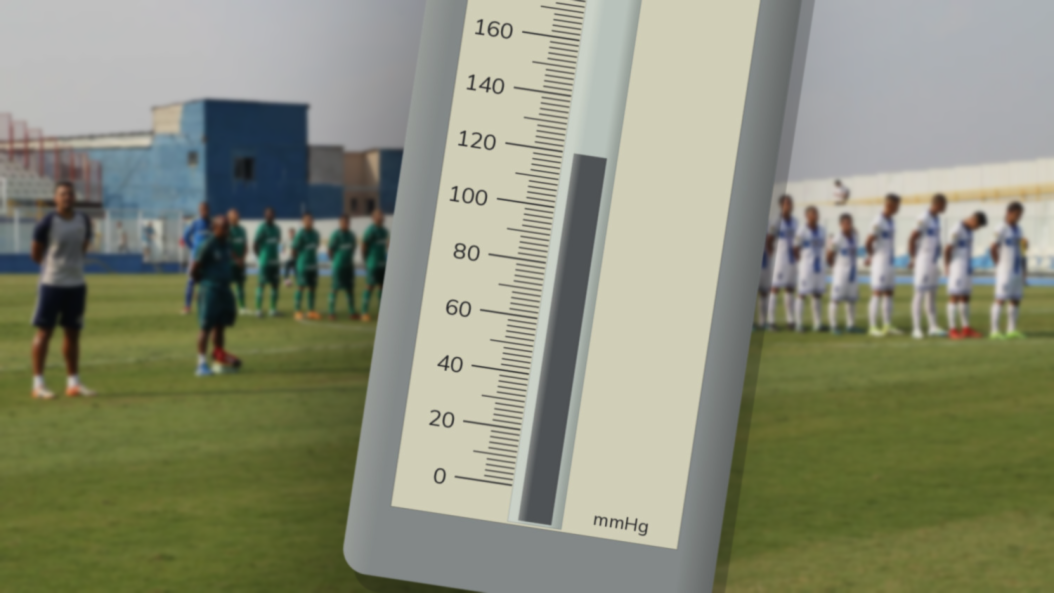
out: 120 mmHg
